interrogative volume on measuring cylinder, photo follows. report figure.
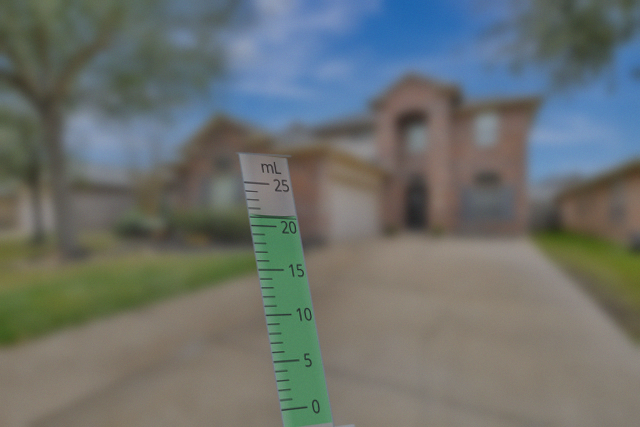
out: 21 mL
